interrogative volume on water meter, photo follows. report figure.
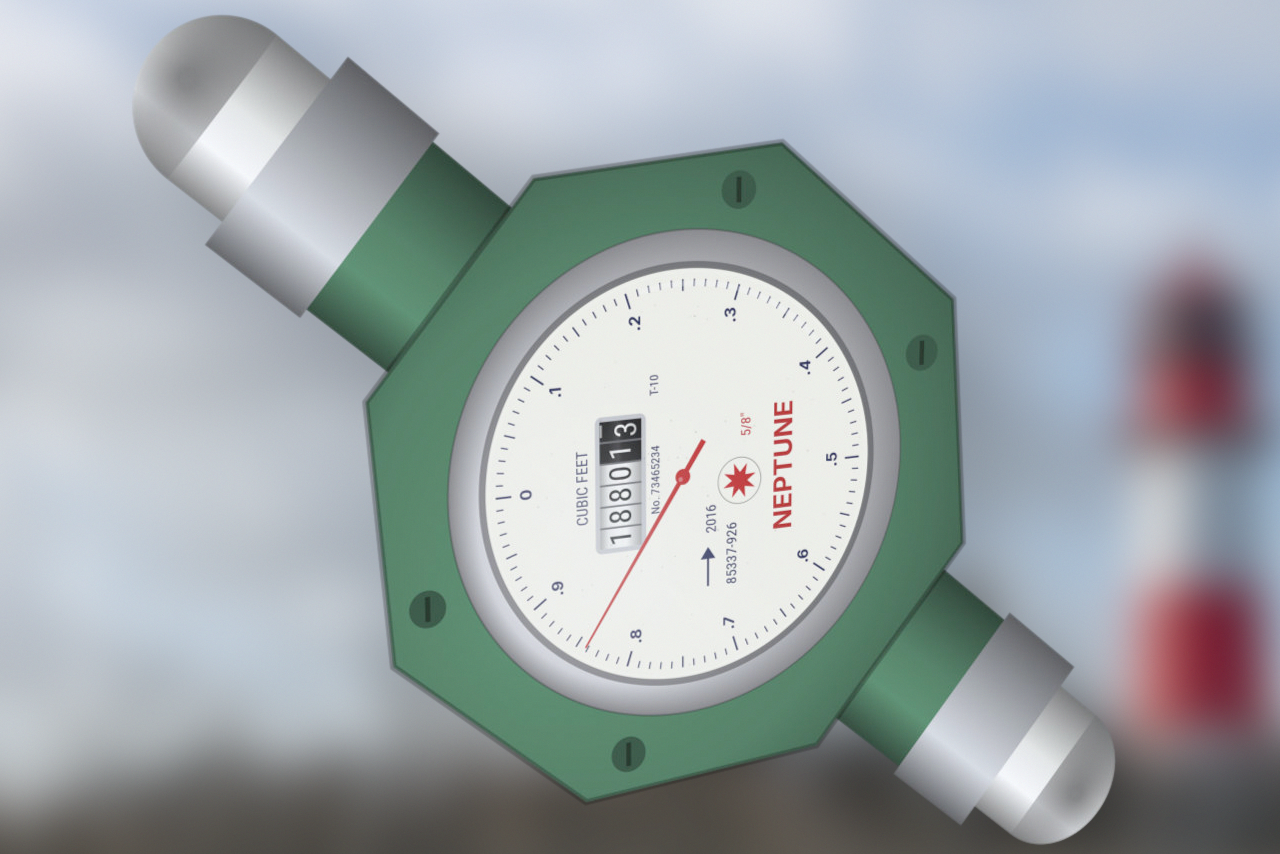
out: 188012.84 ft³
